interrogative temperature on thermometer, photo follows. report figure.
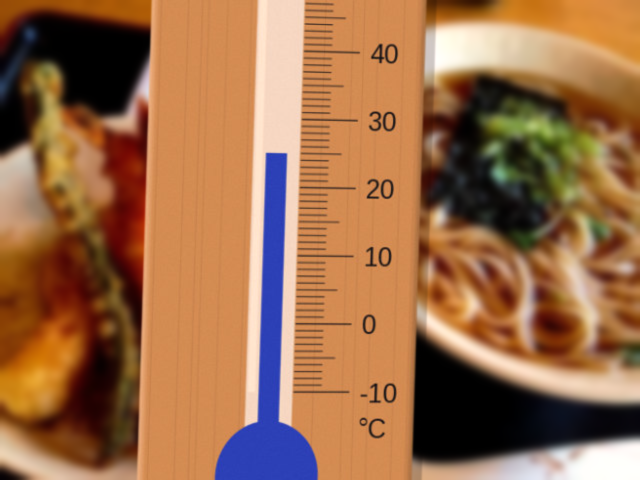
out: 25 °C
